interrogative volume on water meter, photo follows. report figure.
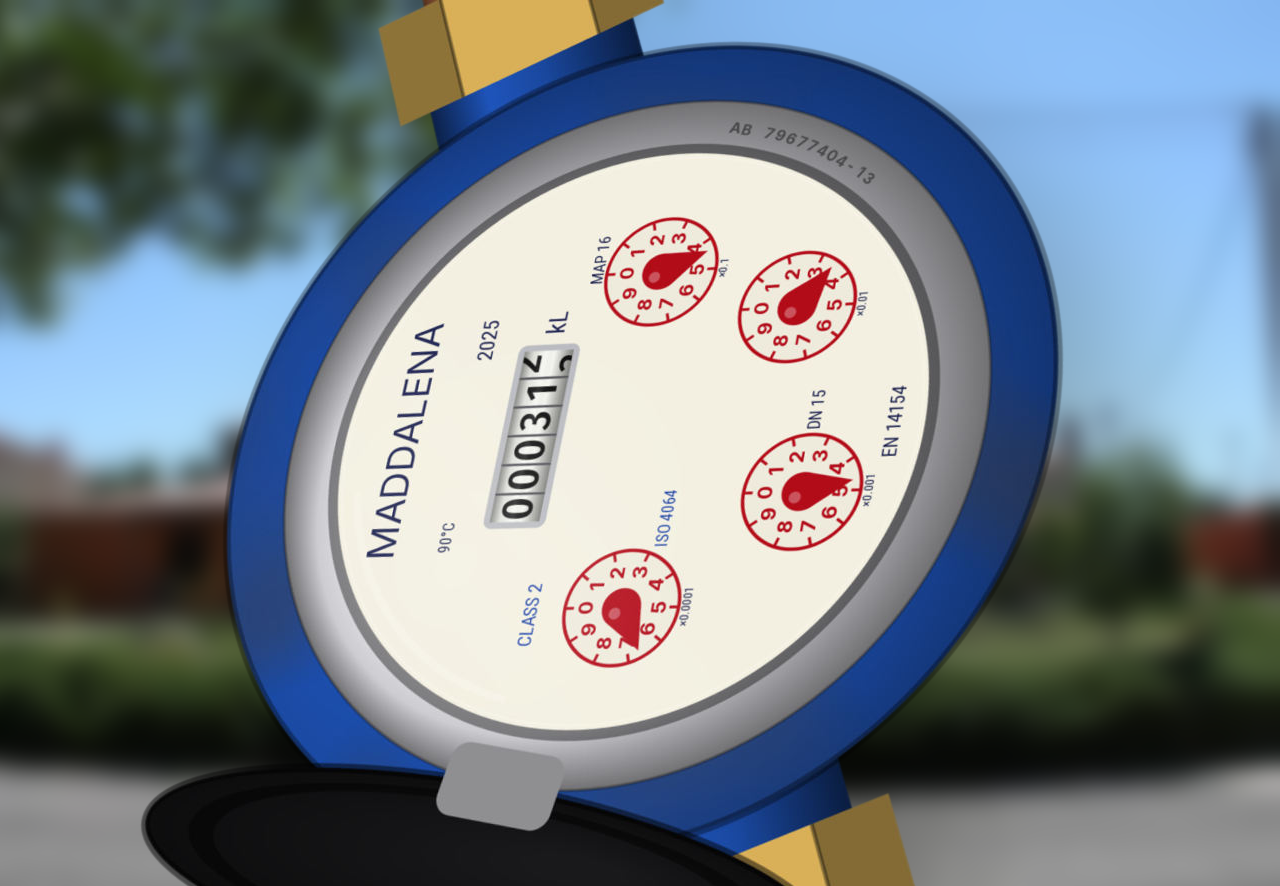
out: 312.4346 kL
